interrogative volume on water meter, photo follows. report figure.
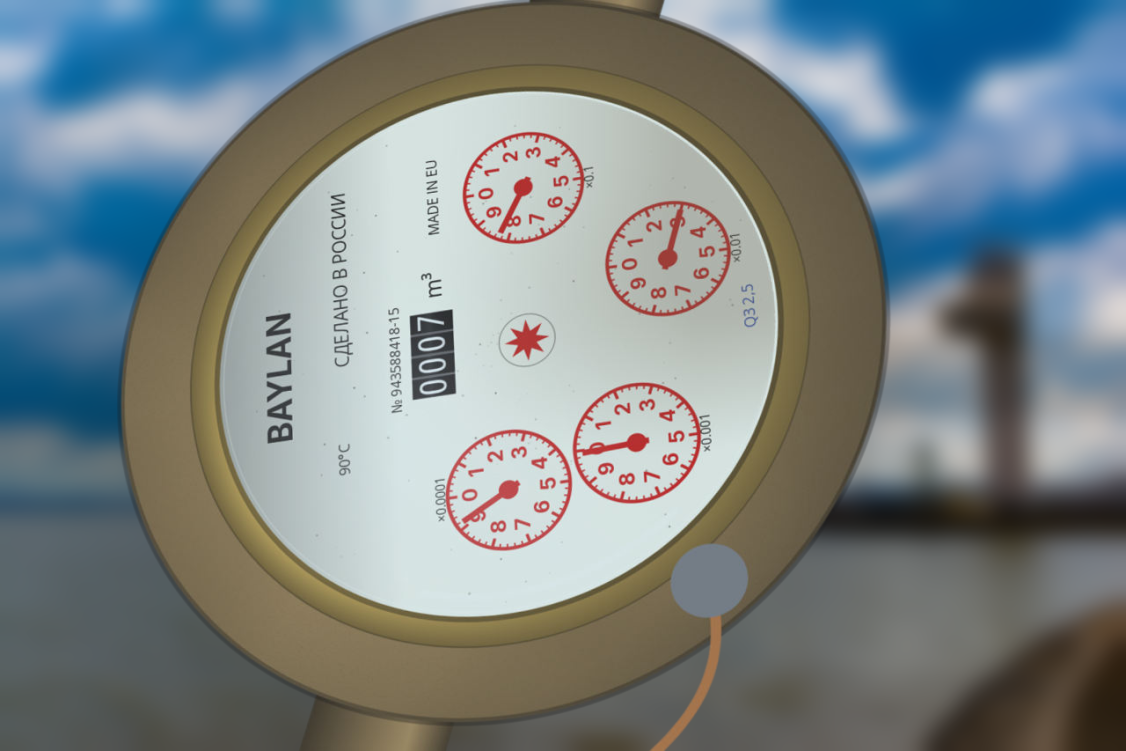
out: 7.8299 m³
